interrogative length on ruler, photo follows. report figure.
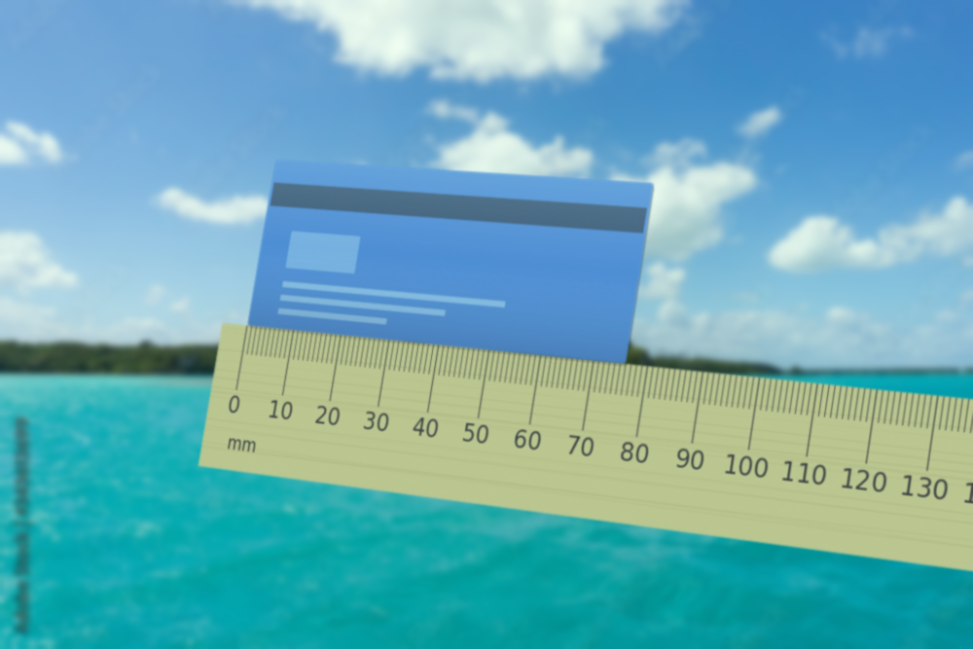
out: 76 mm
